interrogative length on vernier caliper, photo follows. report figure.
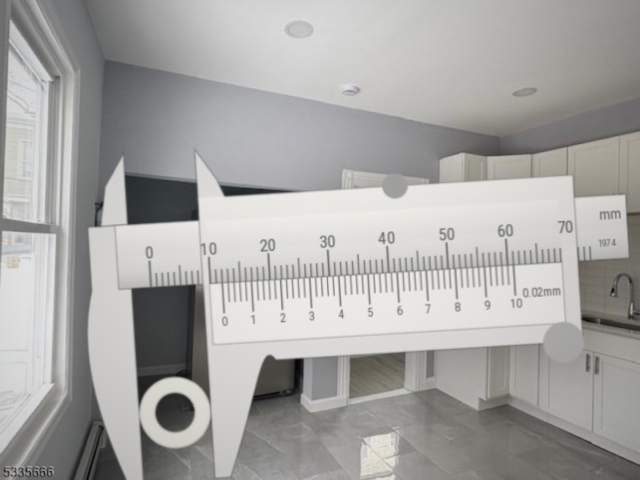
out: 12.0 mm
